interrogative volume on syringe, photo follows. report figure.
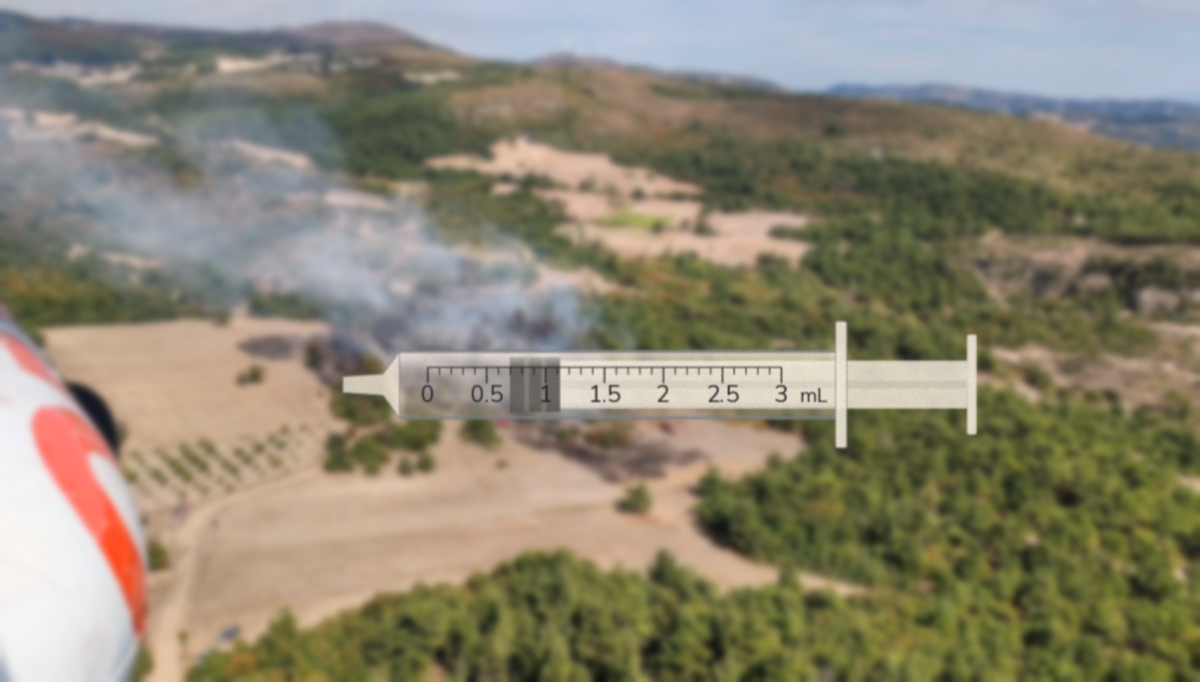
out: 0.7 mL
